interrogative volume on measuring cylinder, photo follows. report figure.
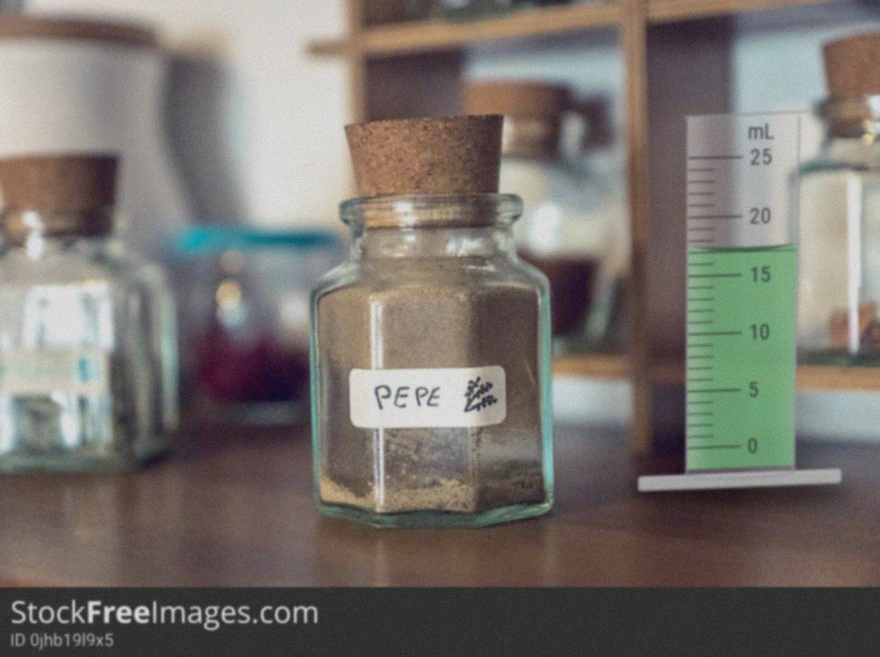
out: 17 mL
